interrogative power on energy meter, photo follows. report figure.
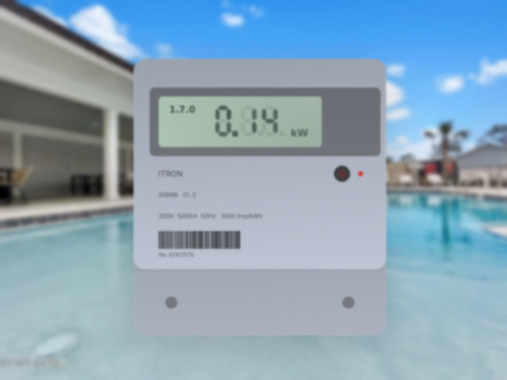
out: 0.14 kW
